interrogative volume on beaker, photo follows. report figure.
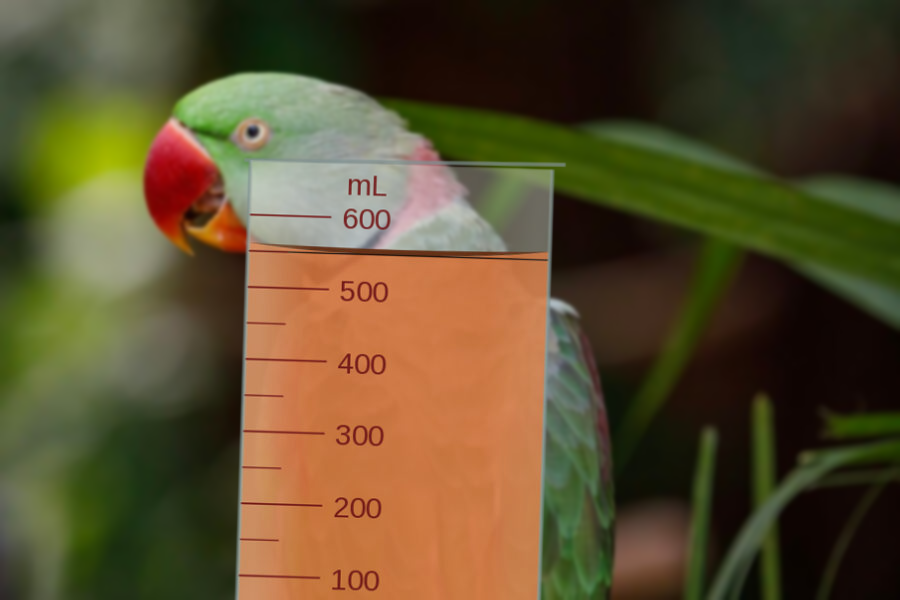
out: 550 mL
